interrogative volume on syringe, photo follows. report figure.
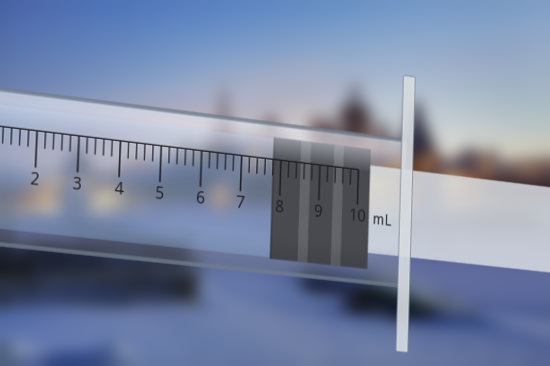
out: 7.8 mL
